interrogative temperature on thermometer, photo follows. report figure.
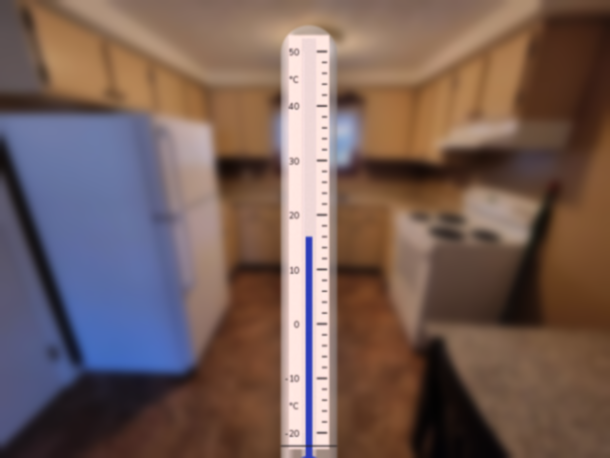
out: 16 °C
